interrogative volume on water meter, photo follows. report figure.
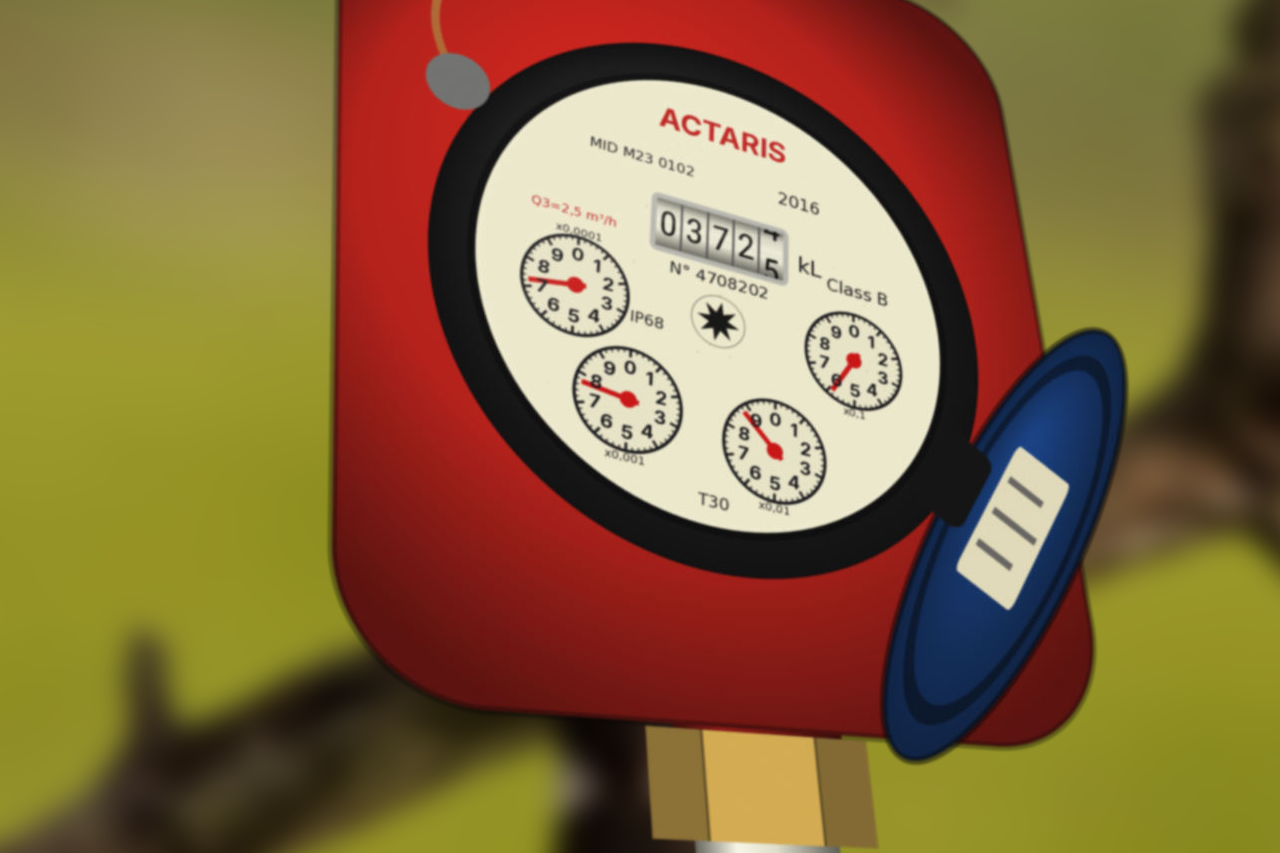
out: 3724.5877 kL
